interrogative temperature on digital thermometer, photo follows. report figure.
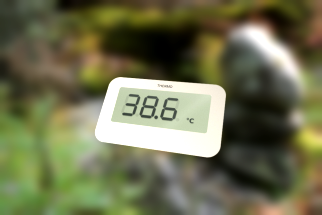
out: 38.6 °C
